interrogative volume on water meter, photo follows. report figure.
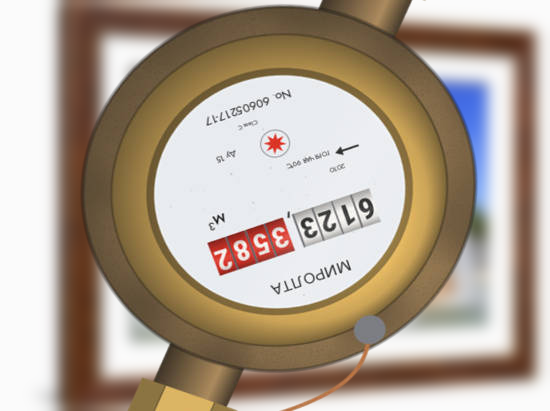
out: 6123.3582 m³
